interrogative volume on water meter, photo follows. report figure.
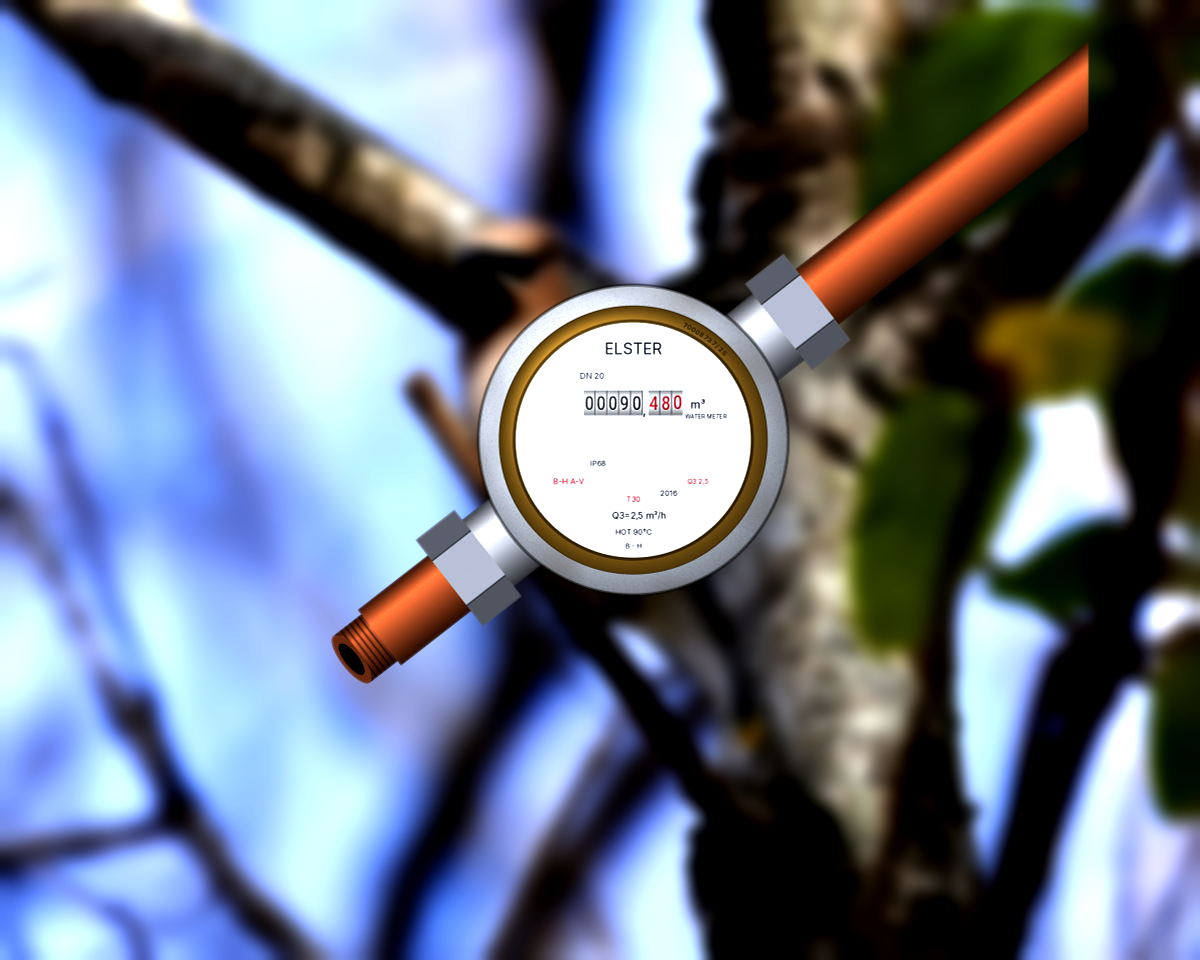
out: 90.480 m³
